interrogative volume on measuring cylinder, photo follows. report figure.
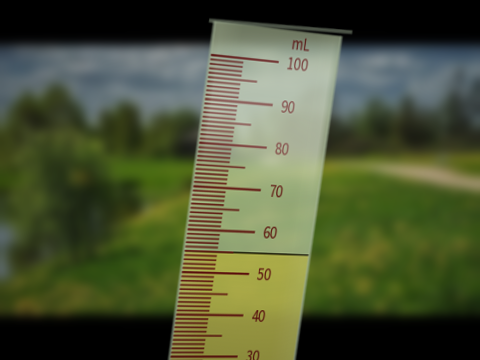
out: 55 mL
